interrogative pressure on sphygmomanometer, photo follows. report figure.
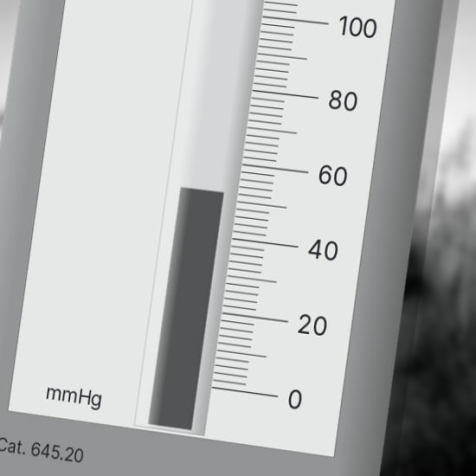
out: 52 mmHg
